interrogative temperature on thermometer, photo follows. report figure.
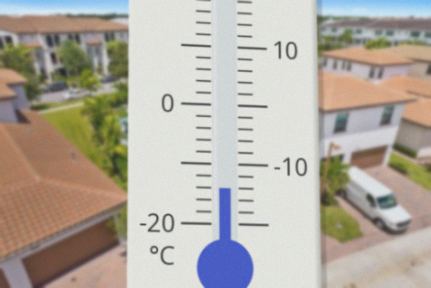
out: -14 °C
